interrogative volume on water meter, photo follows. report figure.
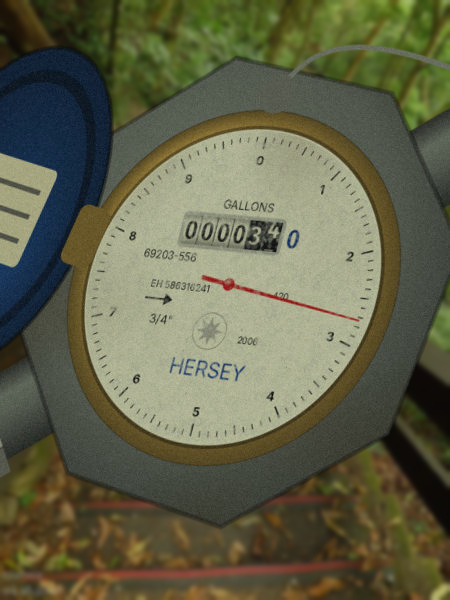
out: 342.7 gal
